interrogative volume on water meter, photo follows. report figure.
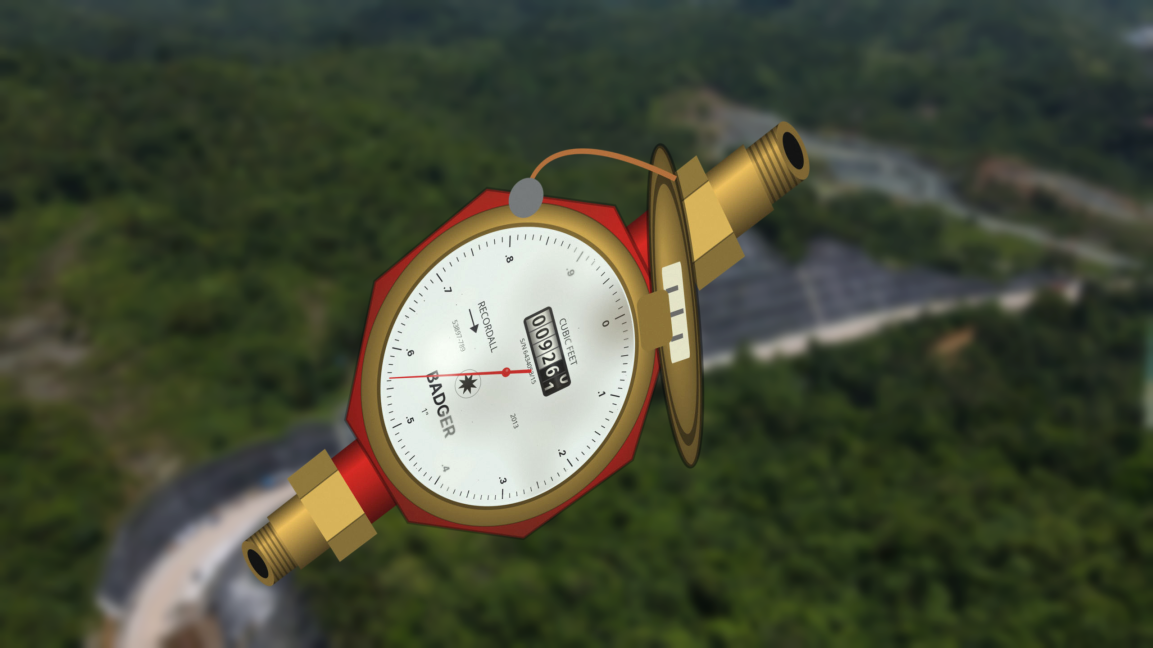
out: 9260.56 ft³
